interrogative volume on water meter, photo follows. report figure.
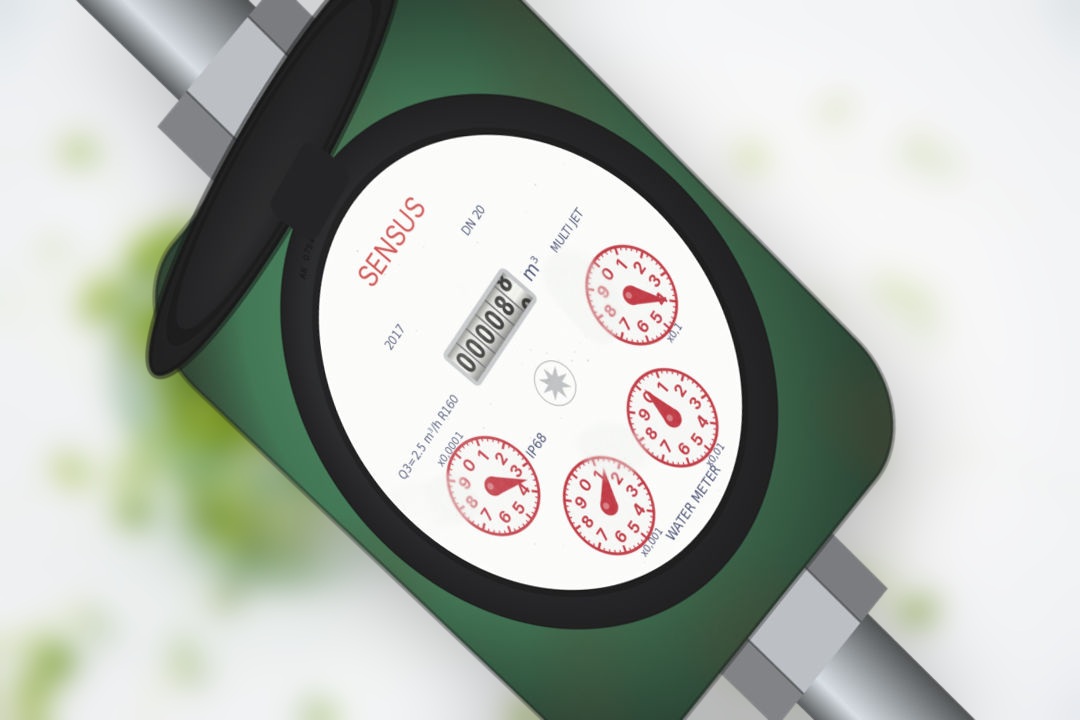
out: 88.4013 m³
